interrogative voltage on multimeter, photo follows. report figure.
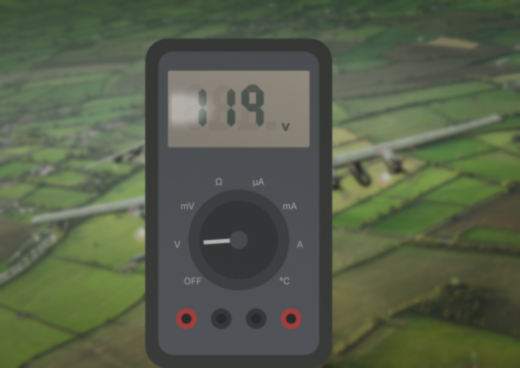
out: 119 V
